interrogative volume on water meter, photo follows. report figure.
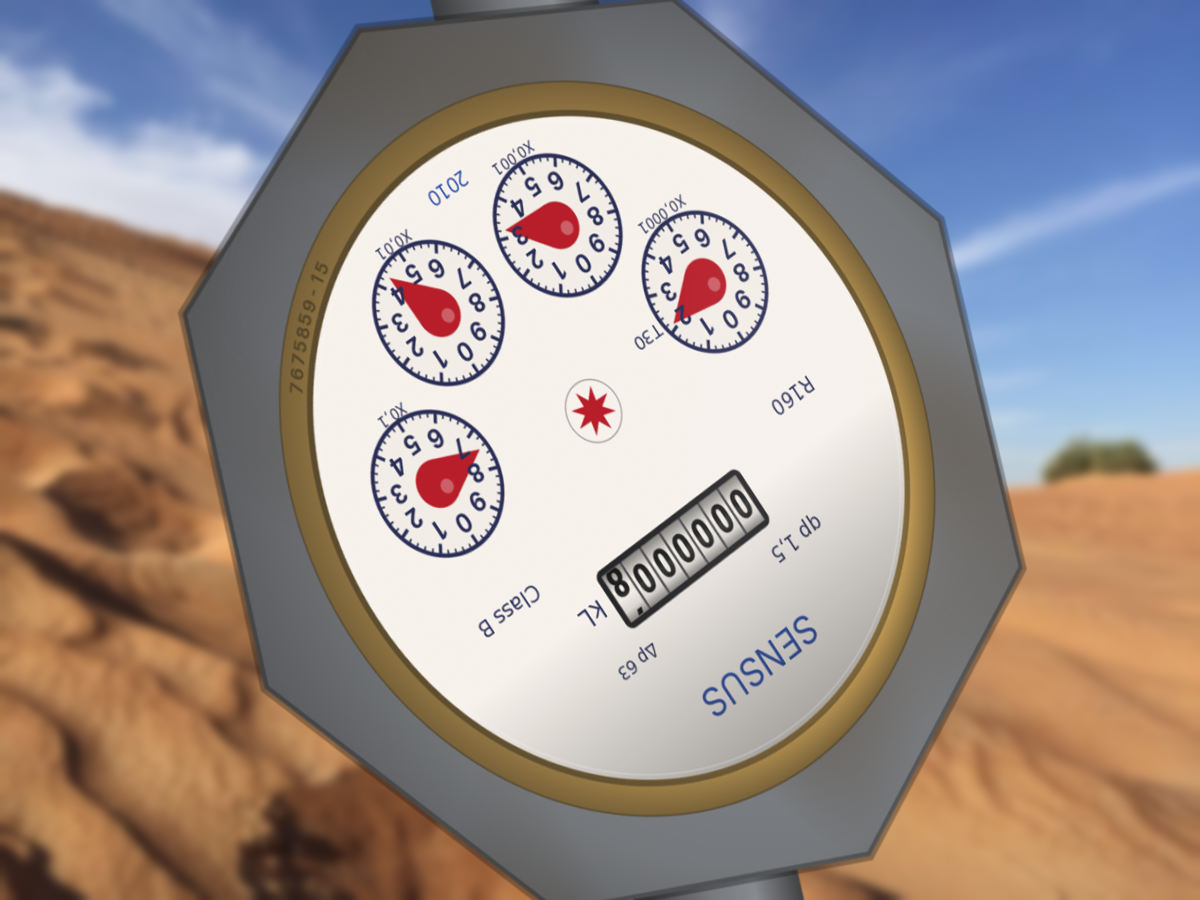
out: 7.7432 kL
